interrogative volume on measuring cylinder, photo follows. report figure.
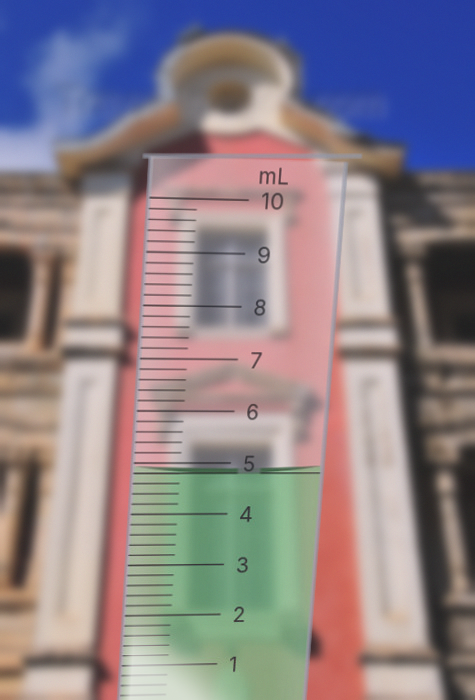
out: 4.8 mL
